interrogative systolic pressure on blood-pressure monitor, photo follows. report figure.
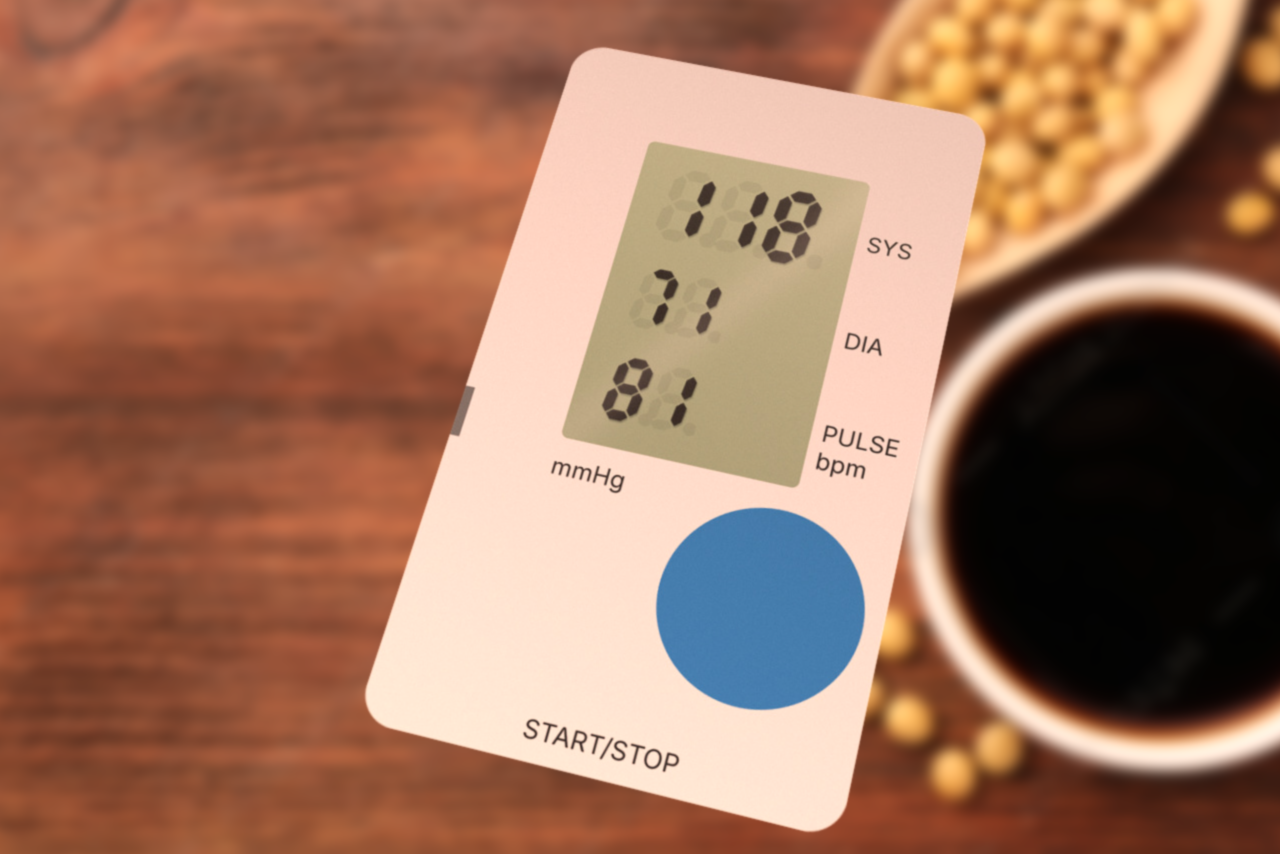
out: 118 mmHg
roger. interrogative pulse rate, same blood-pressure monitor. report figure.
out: 81 bpm
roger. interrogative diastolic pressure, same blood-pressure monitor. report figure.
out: 71 mmHg
